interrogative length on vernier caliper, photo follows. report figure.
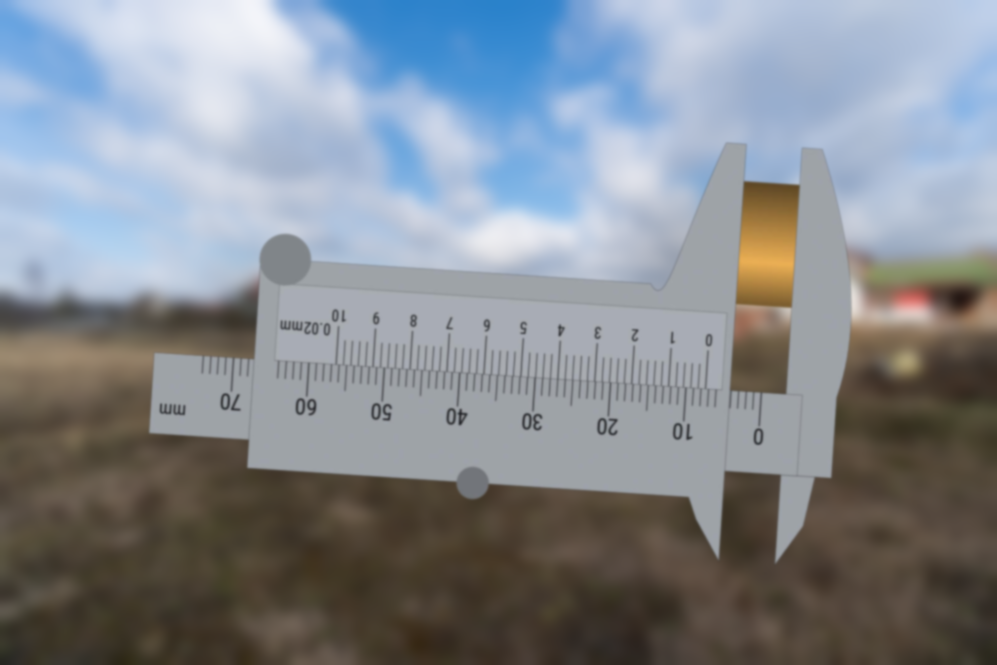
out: 7.4 mm
